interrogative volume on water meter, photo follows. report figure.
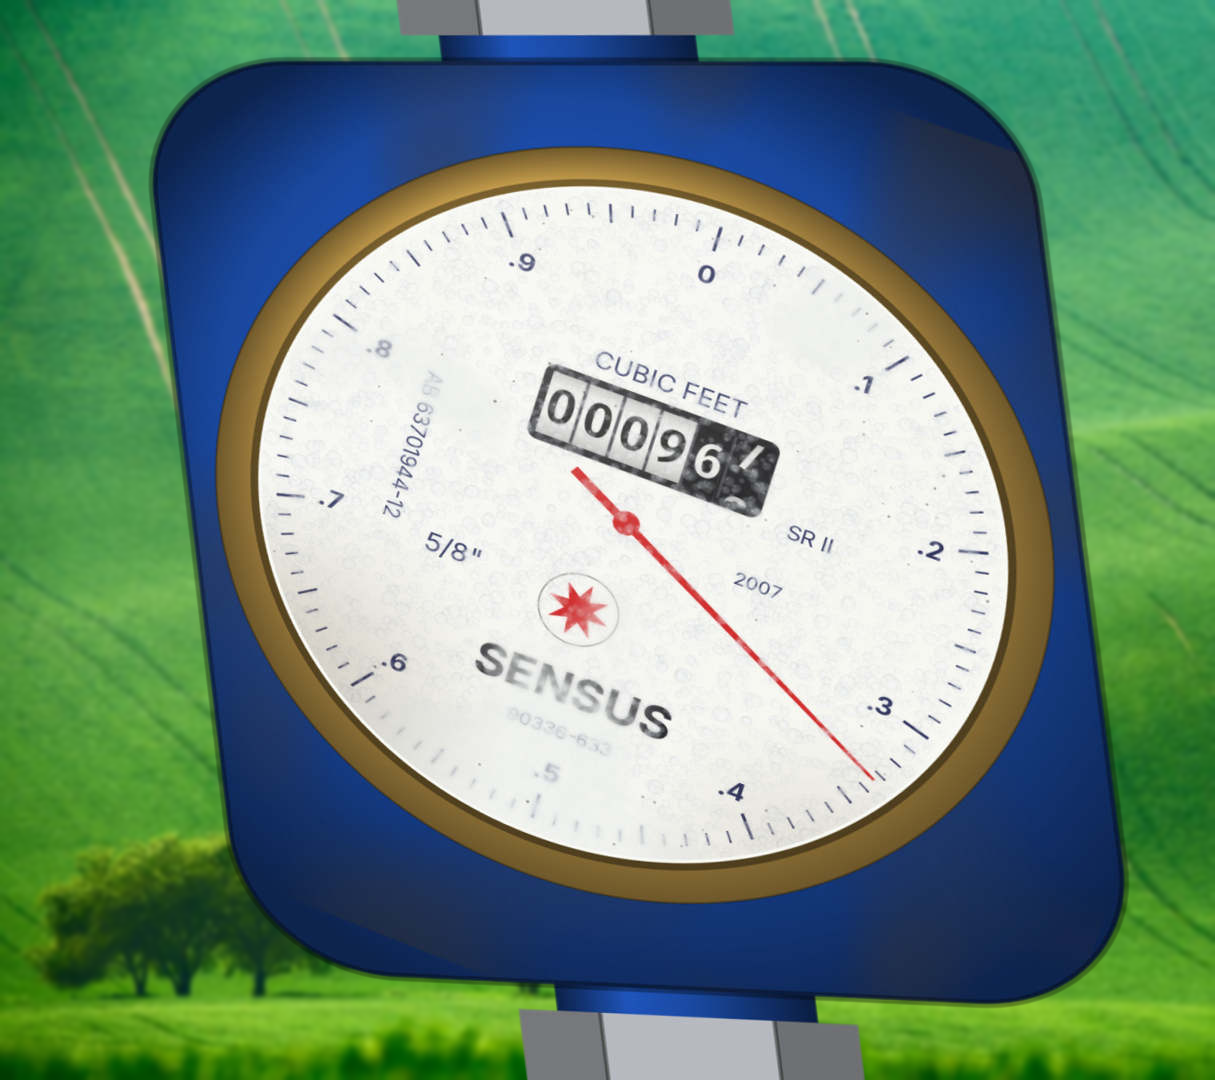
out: 967.33 ft³
